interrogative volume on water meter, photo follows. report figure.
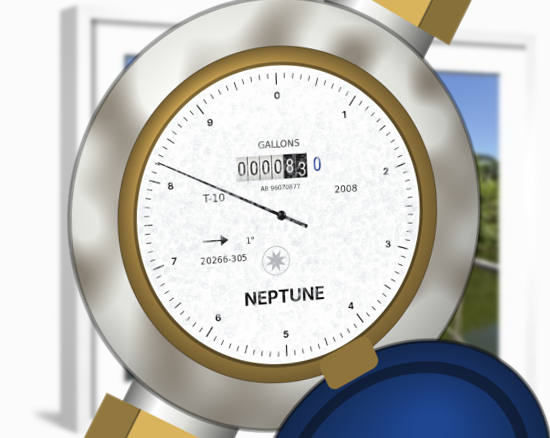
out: 828.2 gal
